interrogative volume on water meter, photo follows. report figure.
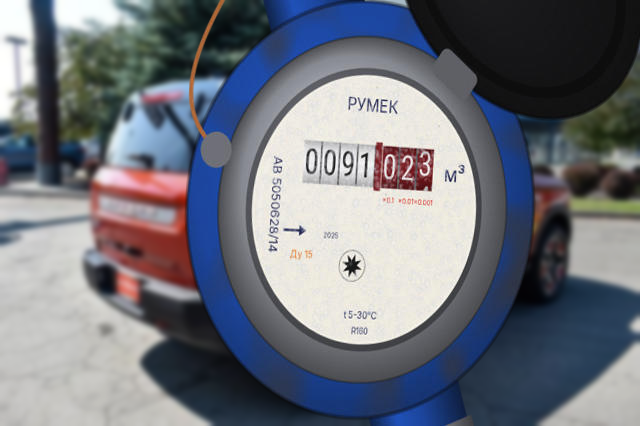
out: 91.023 m³
